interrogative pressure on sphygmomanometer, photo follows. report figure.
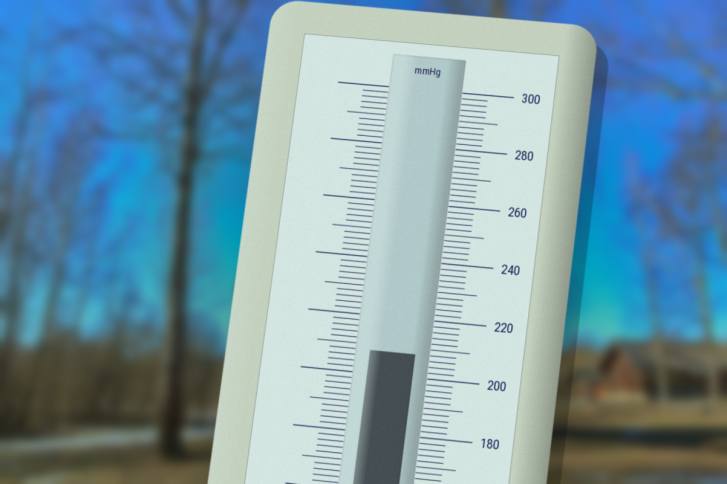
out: 208 mmHg
